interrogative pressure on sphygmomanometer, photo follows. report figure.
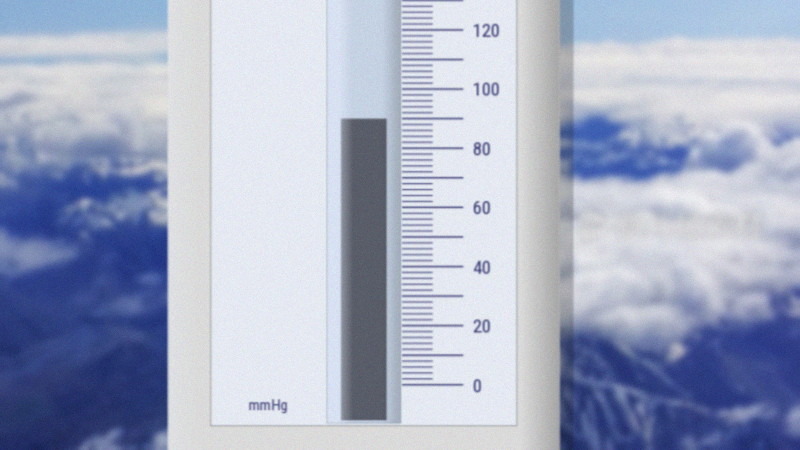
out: 90 mmHg
